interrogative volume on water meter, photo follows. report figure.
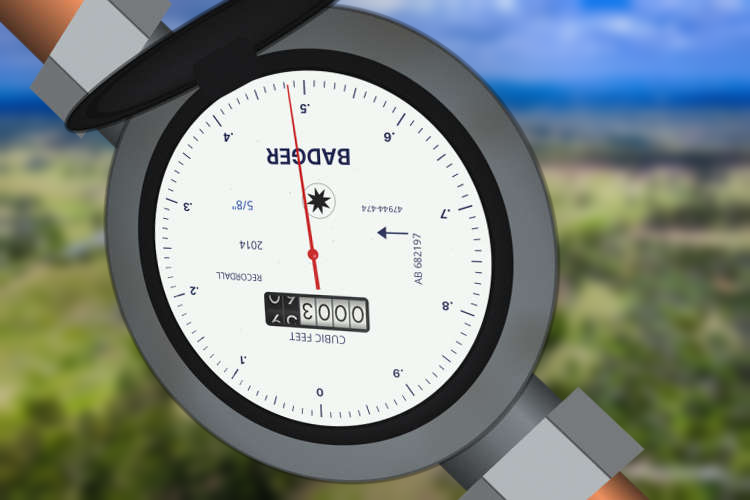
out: 359.48 ft³
